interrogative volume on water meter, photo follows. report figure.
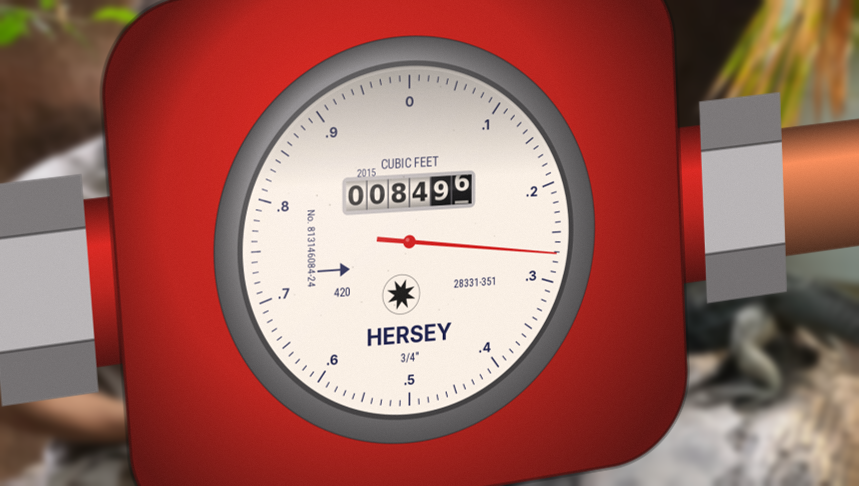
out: 8496.27 ft³
